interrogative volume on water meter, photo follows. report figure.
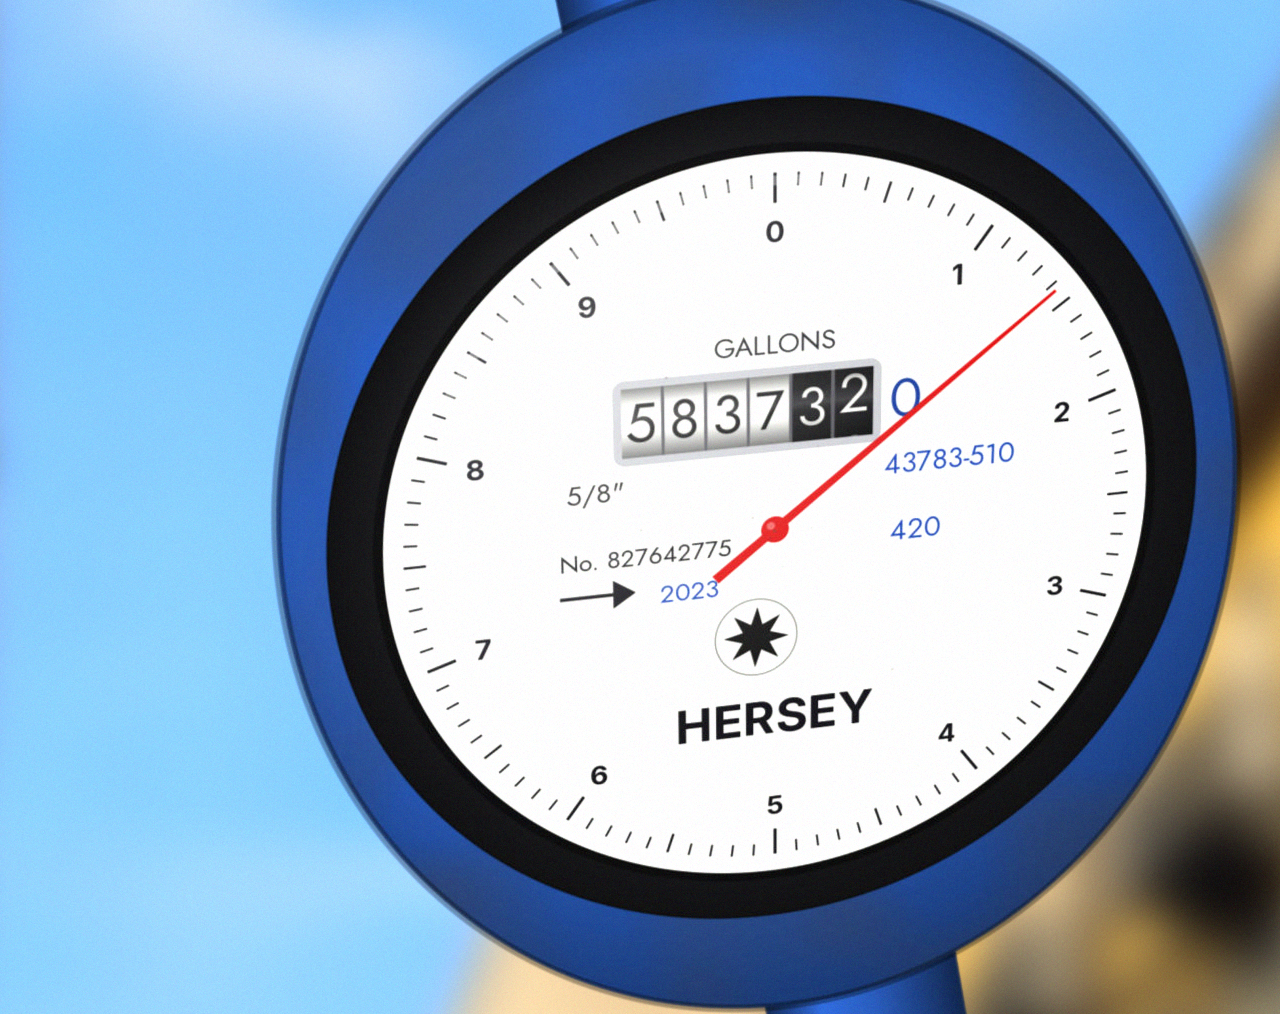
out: 5837321.4 gal
